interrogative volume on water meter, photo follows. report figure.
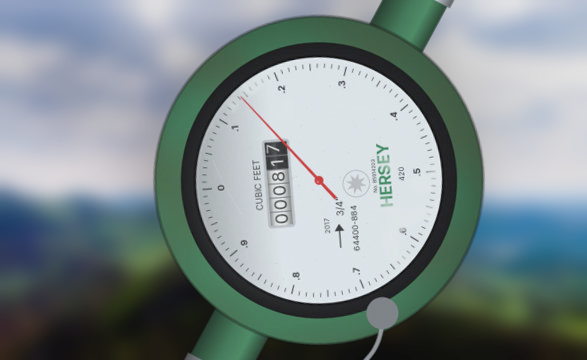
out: 817.14 ft³
